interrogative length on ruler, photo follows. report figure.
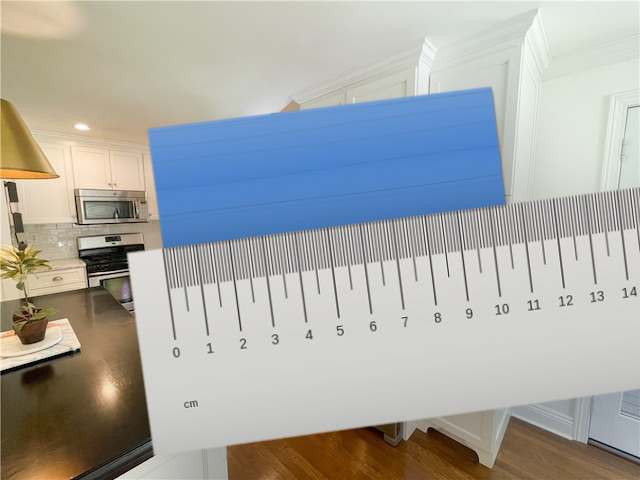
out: 10.5 cm
